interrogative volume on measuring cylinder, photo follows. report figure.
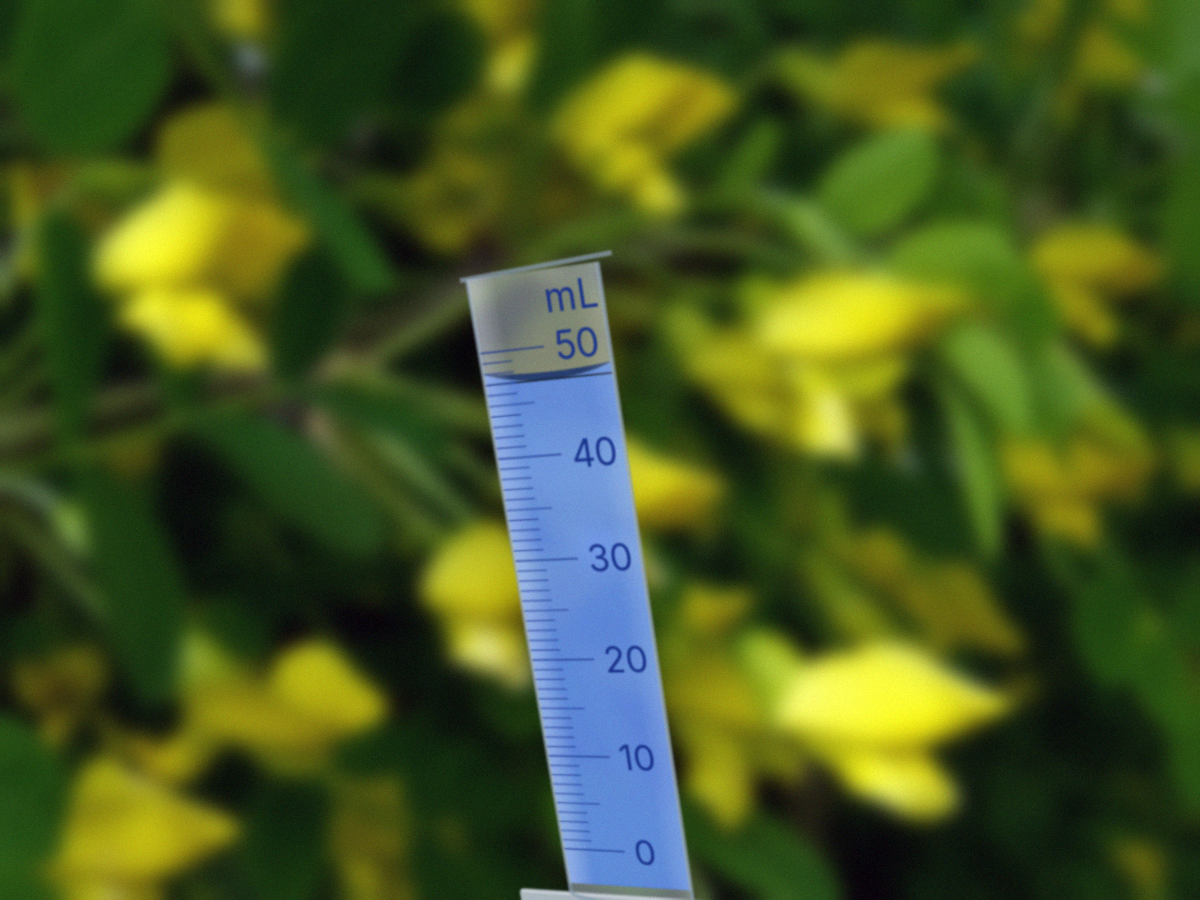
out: 47 mL
